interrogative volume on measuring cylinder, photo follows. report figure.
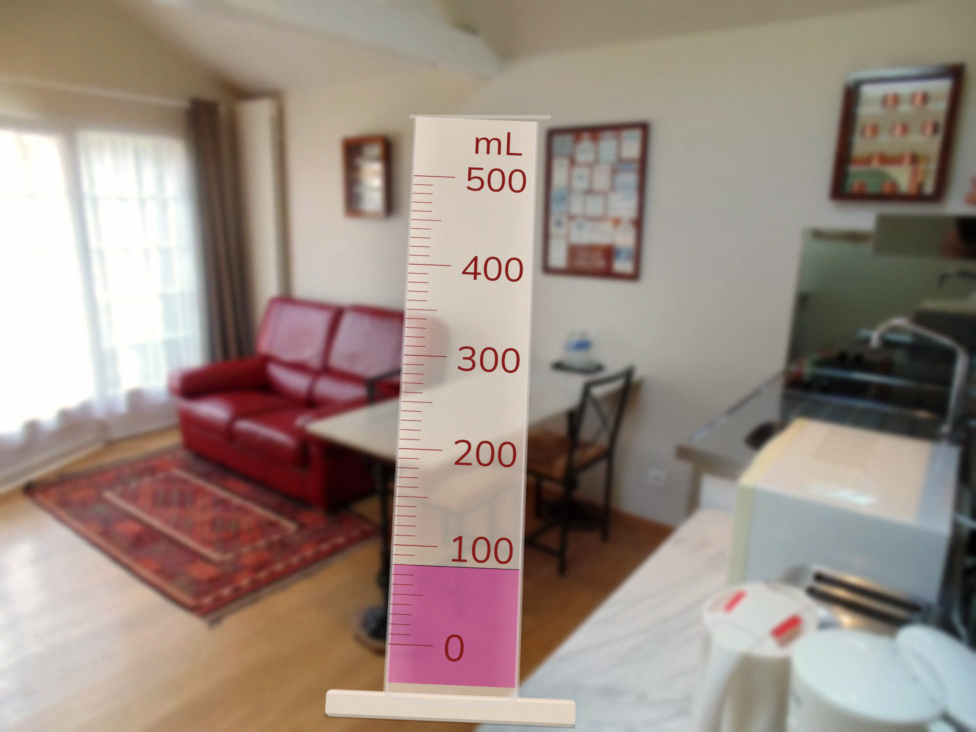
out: 80 mL
